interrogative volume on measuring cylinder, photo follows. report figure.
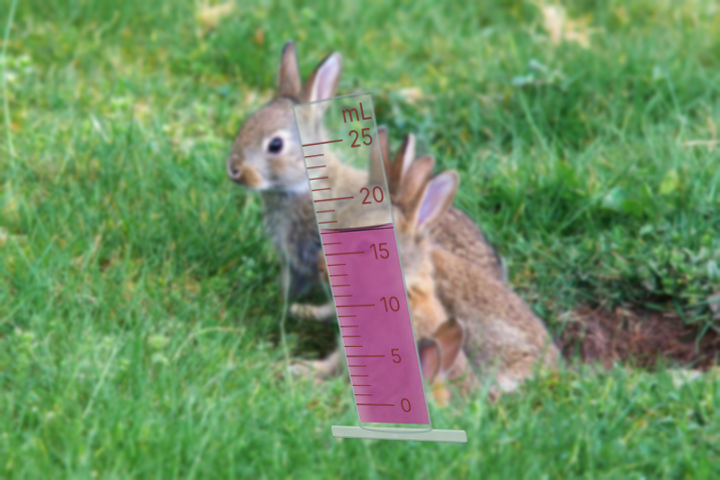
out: 17 mL
